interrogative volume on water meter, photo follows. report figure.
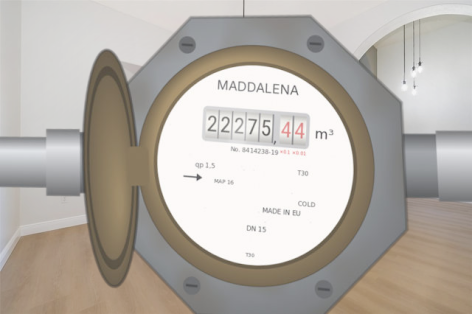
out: 22275.44 m³
